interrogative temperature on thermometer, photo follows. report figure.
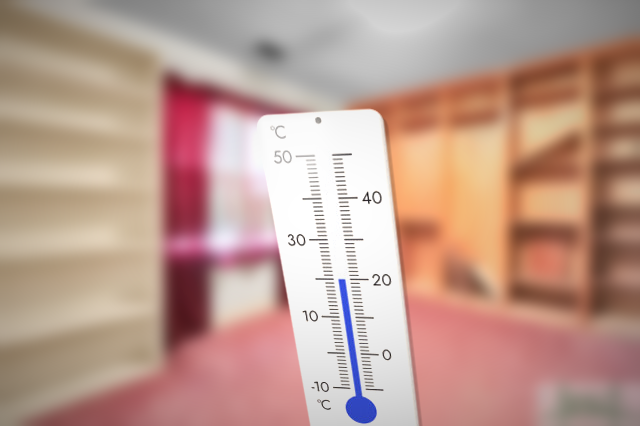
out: 20 °C
